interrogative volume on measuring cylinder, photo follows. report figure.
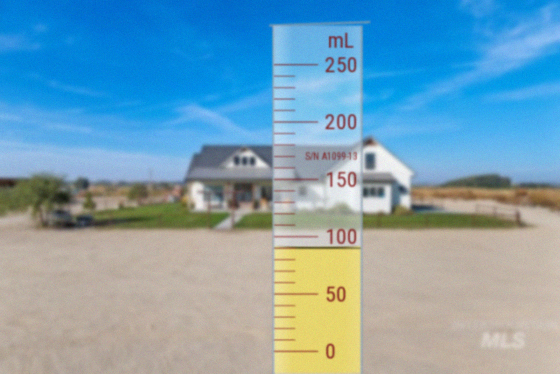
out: 90 mL
